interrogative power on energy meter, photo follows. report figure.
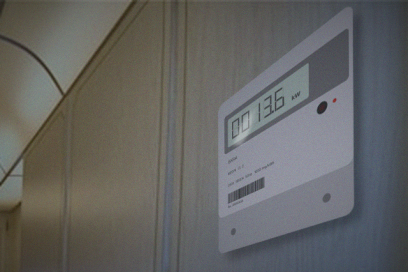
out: 13.6 kW
